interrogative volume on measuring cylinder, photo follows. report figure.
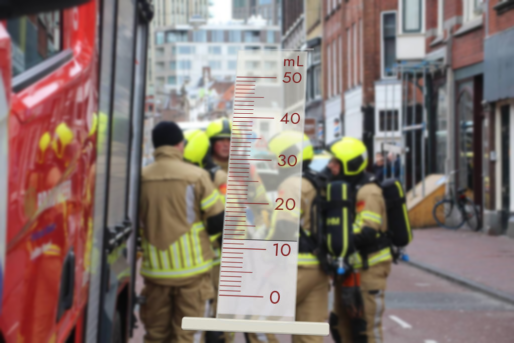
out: 12 mL
